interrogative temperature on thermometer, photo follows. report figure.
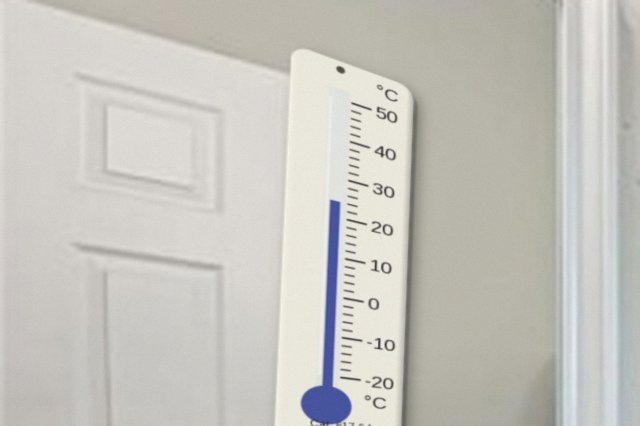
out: 24 °C
